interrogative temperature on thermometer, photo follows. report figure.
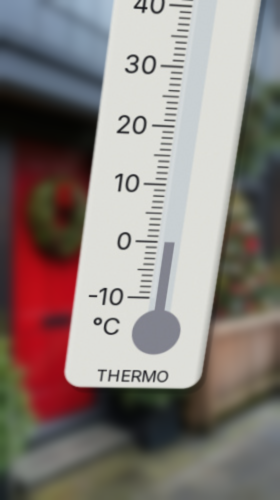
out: 0 °C
